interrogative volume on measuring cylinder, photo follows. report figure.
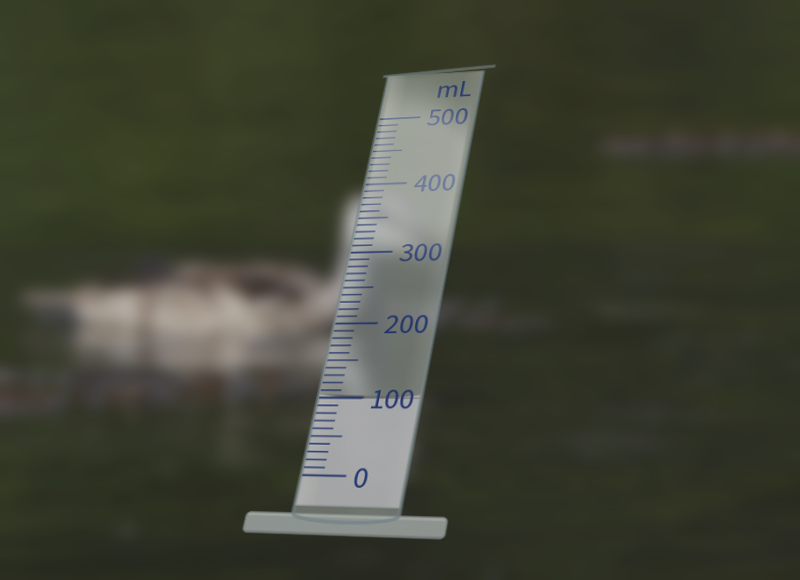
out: 100 mL
